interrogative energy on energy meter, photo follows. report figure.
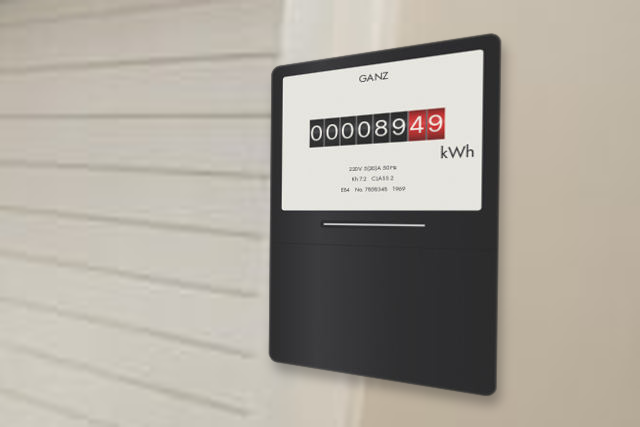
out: 89.49 kWh
